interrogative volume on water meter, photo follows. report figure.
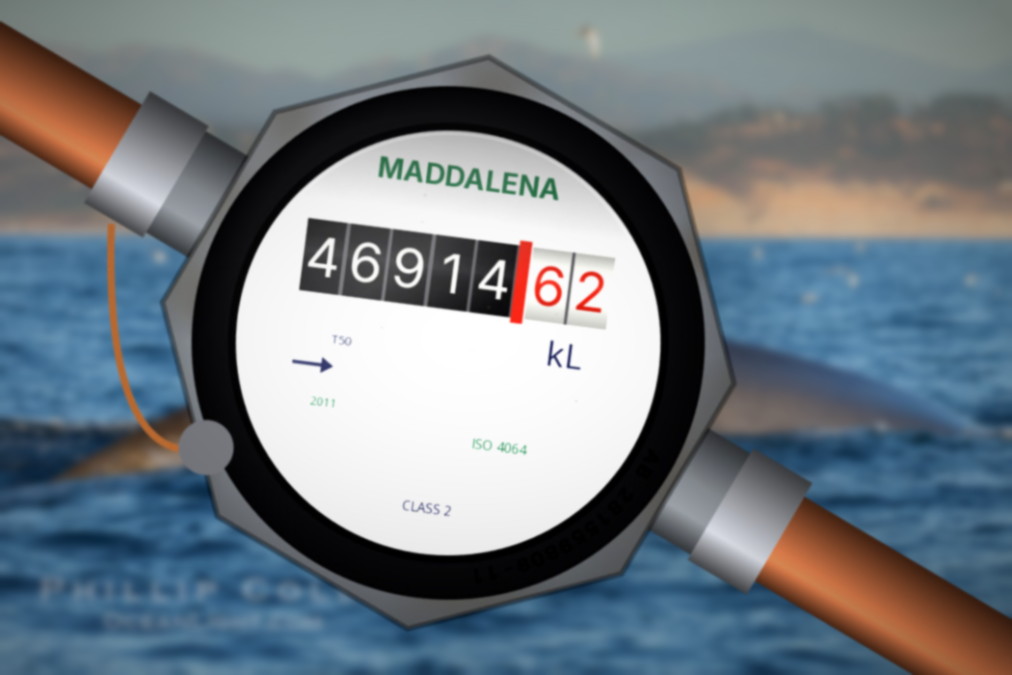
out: 46914.62 kL
